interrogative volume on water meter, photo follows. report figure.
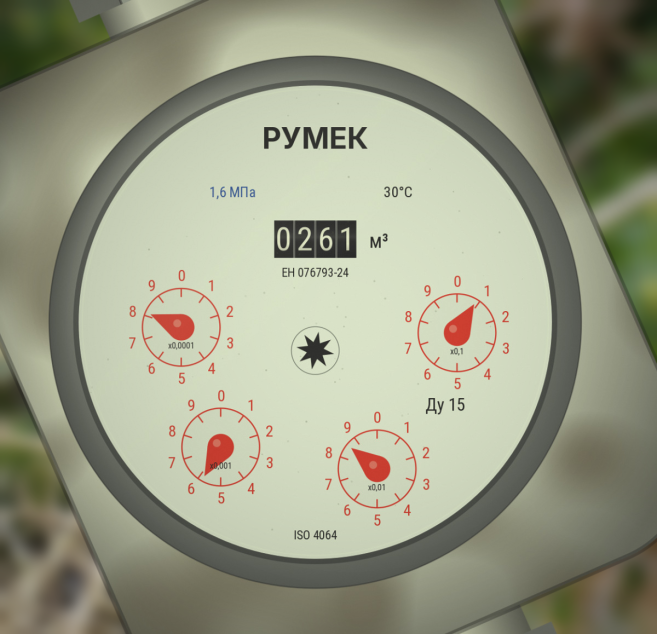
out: 261.0858 m³
